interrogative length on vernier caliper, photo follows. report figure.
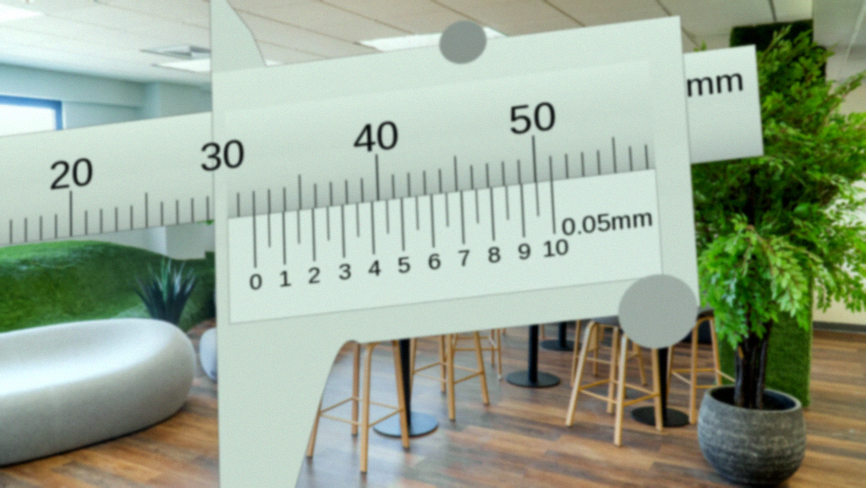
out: 32.0 mm
